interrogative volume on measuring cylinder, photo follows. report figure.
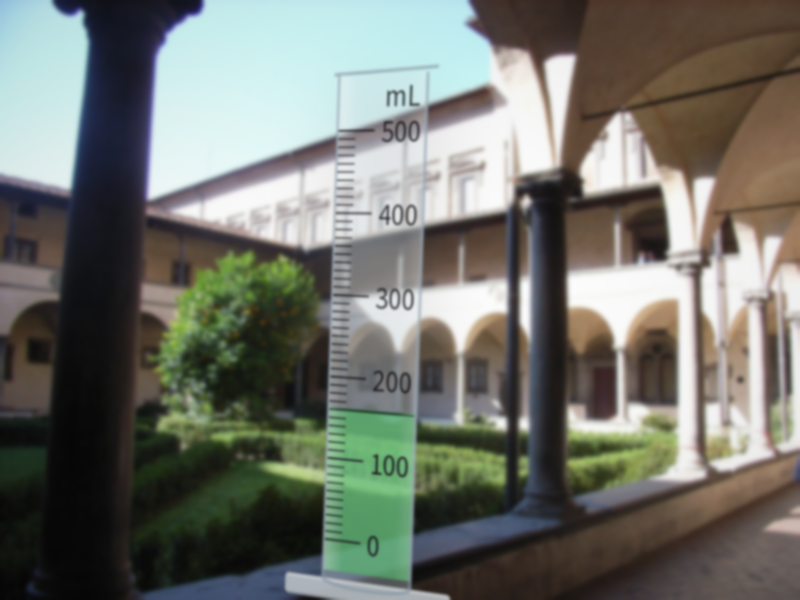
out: 160 mL
